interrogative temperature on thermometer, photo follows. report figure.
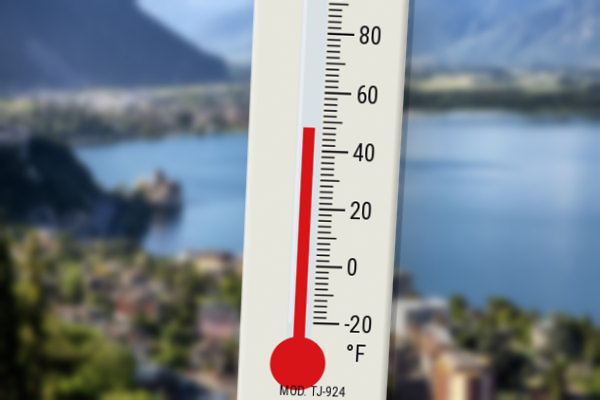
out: 48 °F
